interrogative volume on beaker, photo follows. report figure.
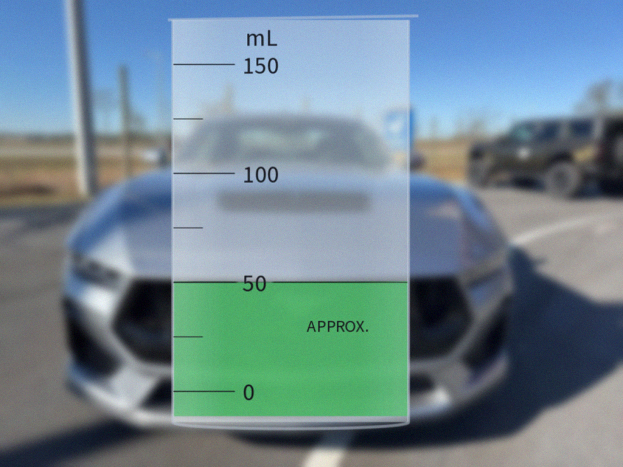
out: 50 mL
